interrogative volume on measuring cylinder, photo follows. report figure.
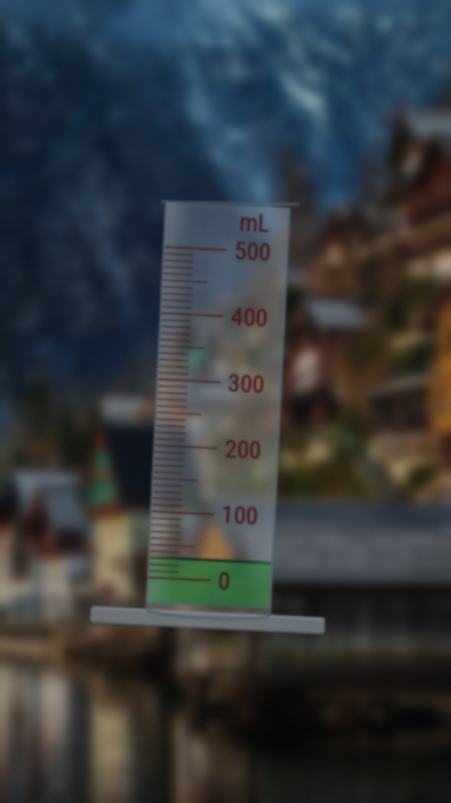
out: 30 mL
